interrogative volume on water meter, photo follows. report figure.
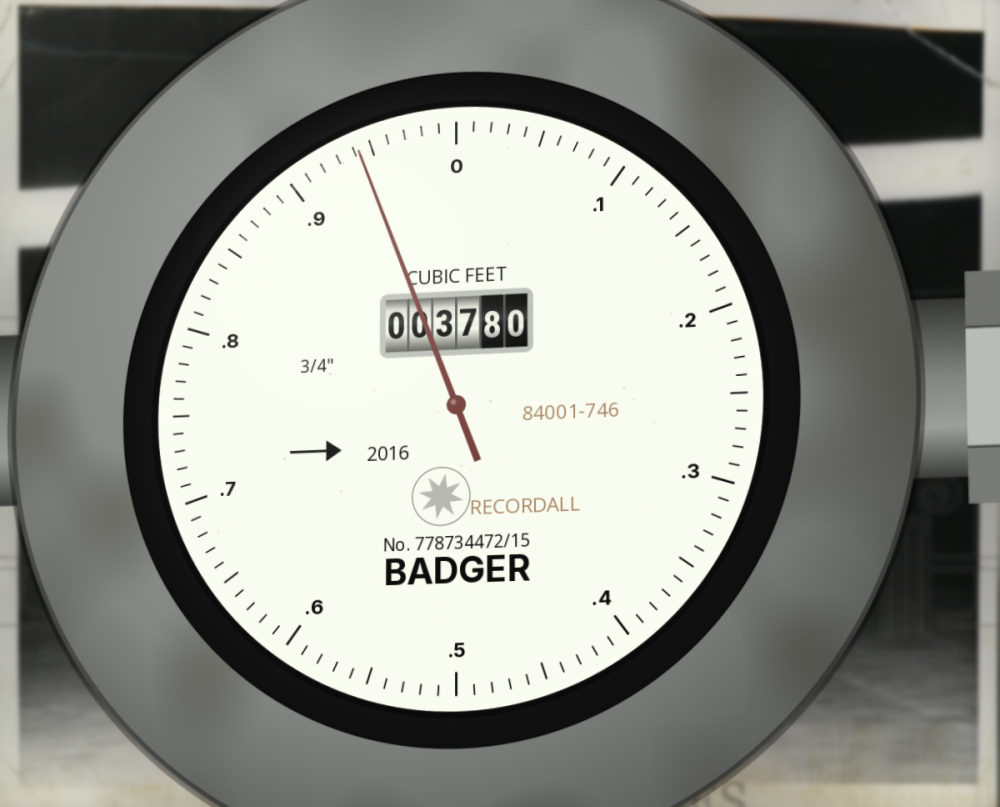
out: 3779.94 ft³
